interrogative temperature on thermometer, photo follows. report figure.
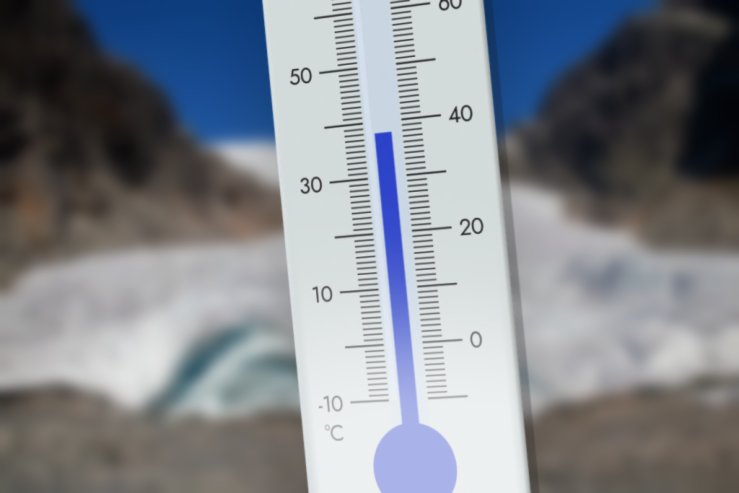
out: 38 °C
